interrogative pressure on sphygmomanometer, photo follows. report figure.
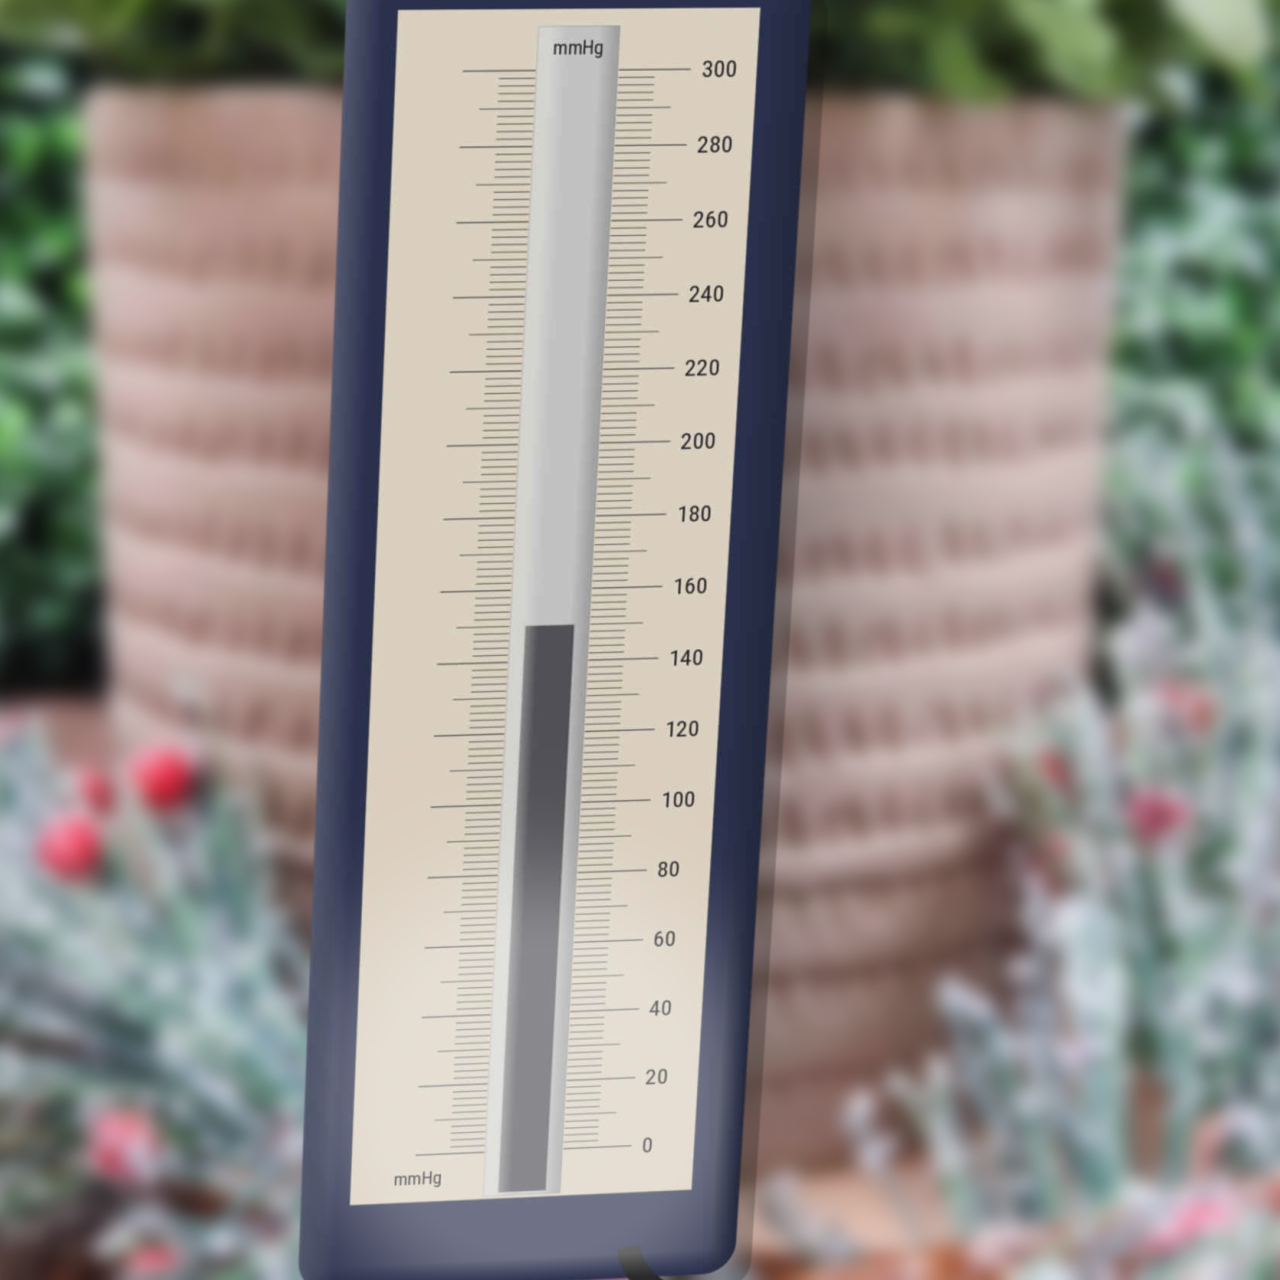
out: 150 mmHg
